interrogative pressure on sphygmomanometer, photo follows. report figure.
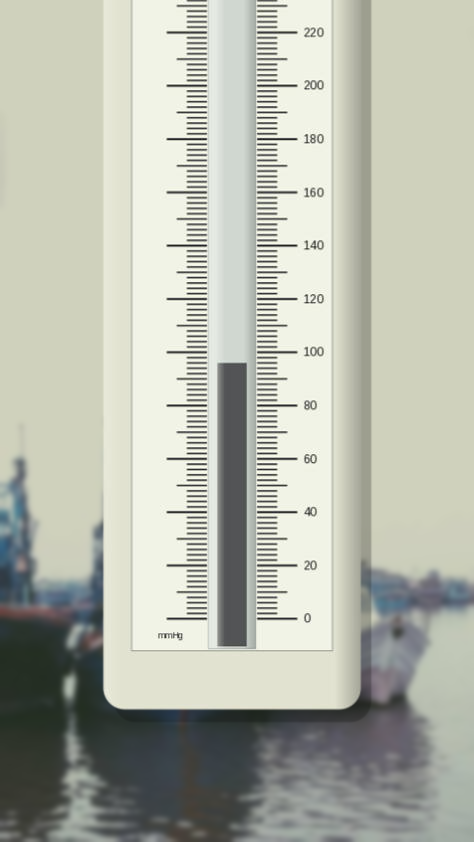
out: 96 mmHg
